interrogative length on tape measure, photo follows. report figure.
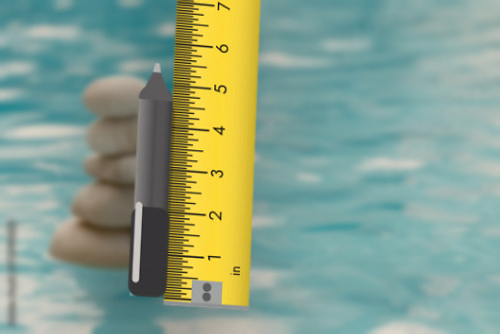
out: 5.5 in
